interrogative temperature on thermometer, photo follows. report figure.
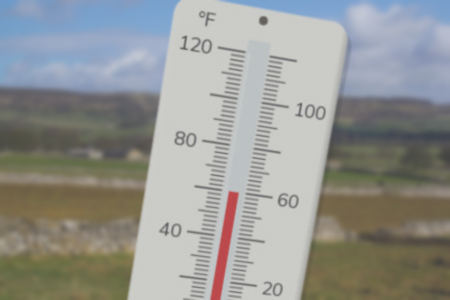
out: 60 °F
